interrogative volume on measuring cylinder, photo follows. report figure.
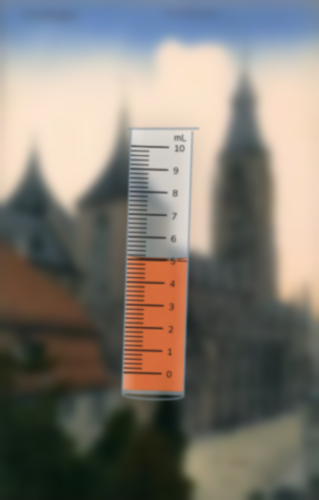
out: 5 mL
